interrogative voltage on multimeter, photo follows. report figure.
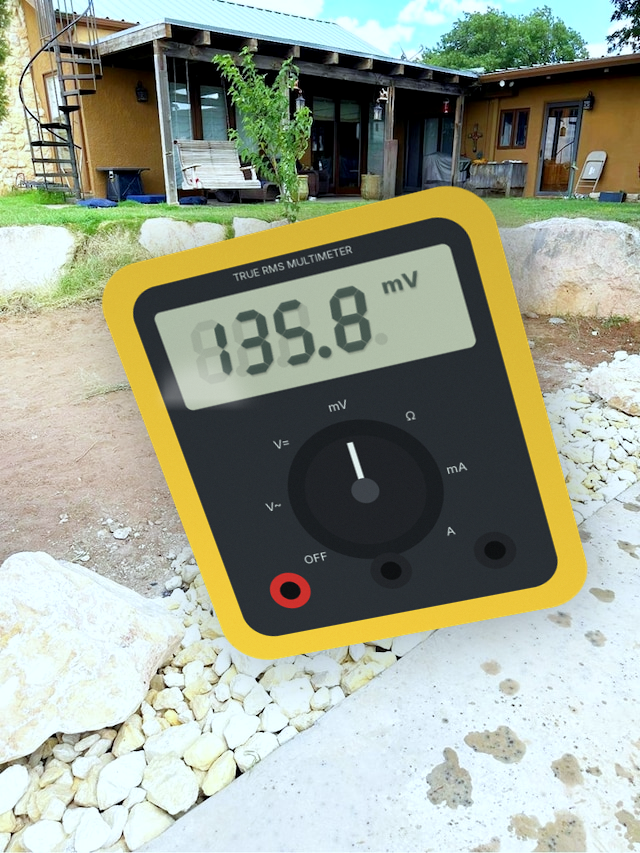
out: 135.8 mV
